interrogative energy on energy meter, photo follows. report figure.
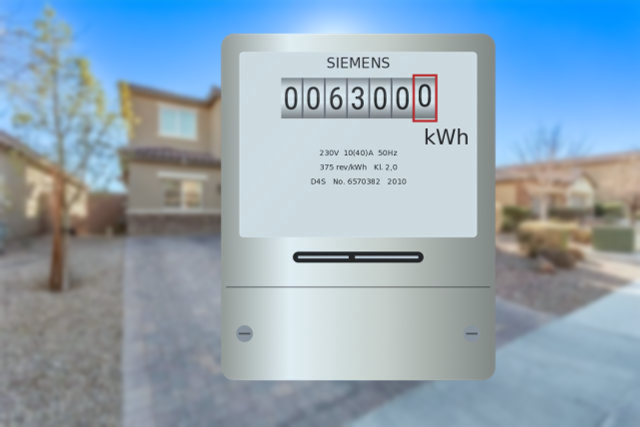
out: 6300.0 kWh
